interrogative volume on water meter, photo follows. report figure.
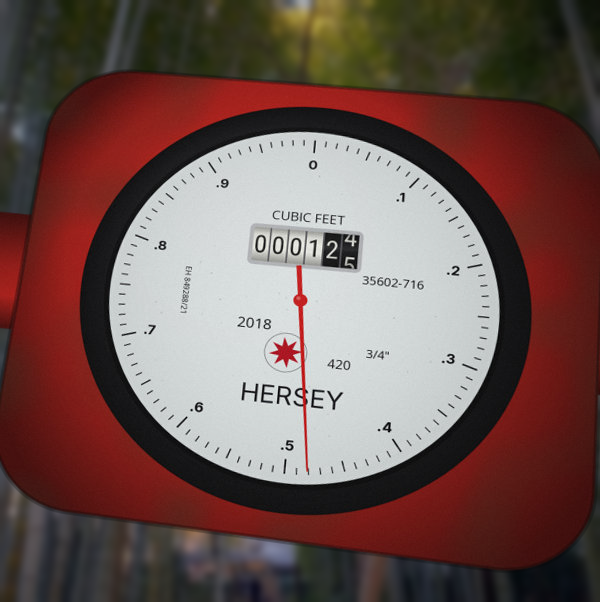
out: 124.48 ft³
